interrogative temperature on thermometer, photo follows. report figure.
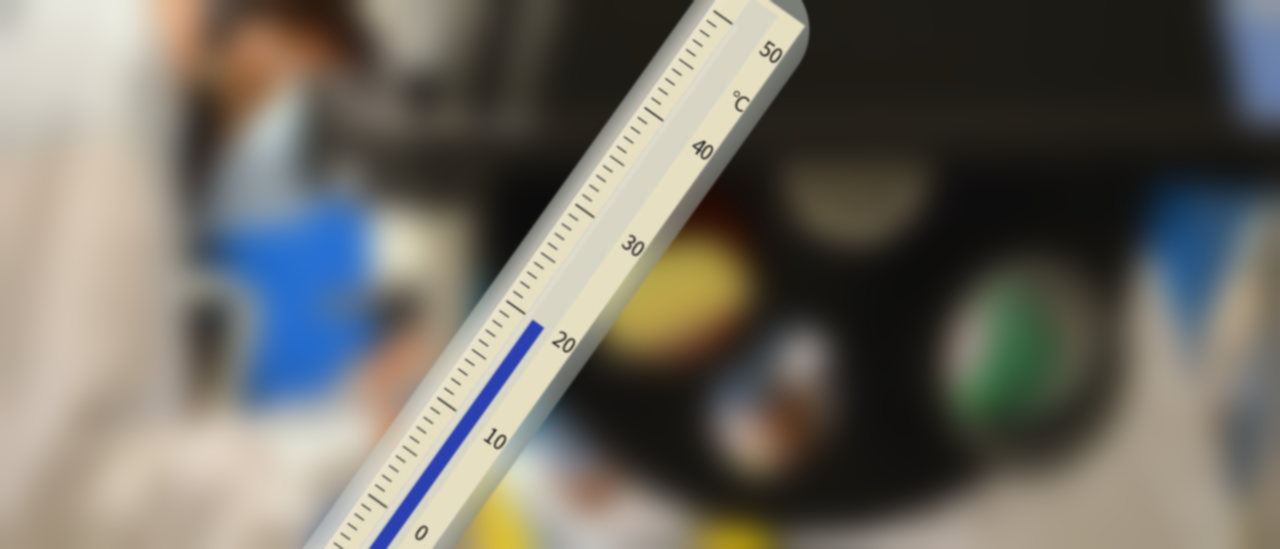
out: 20 °C
